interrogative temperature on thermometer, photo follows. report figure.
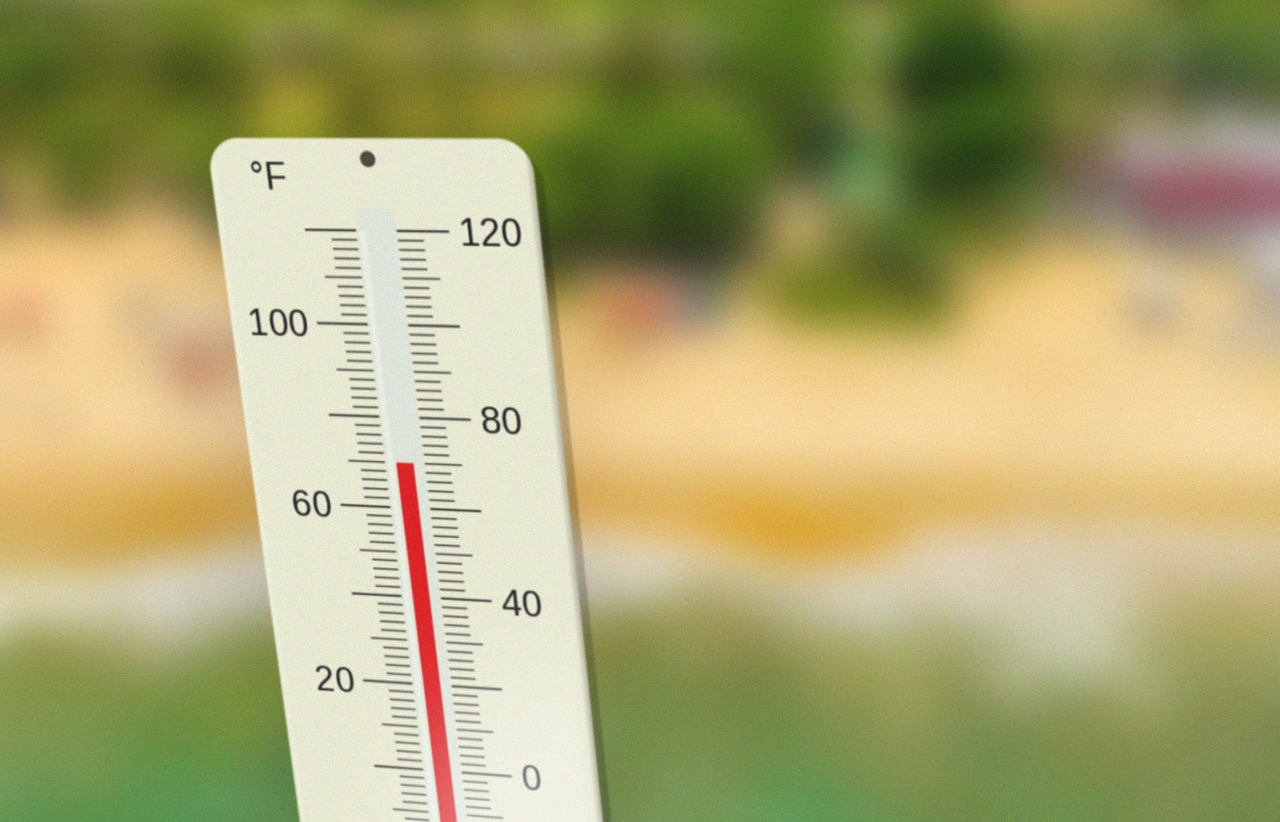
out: 70 °F
